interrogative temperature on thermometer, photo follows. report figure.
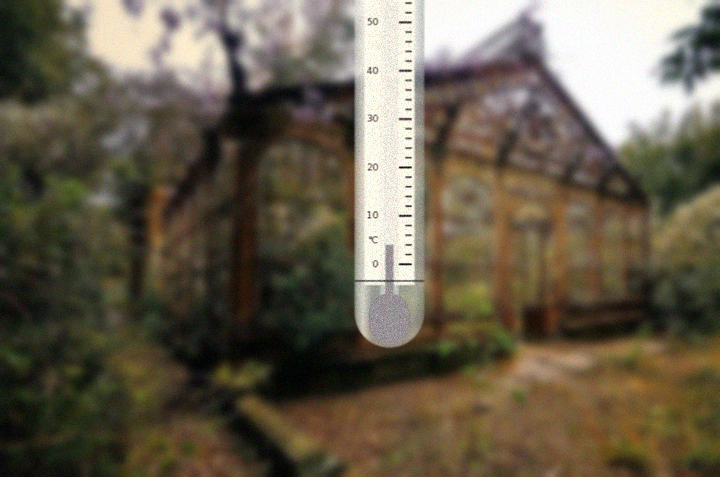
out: 4 °C
